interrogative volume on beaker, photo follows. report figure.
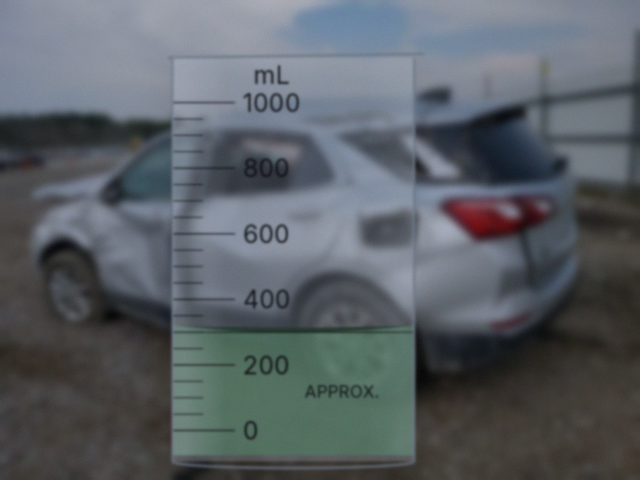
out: 300 mL
